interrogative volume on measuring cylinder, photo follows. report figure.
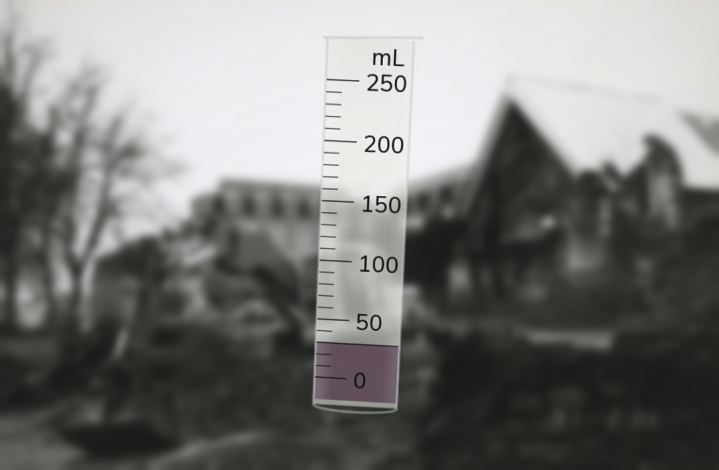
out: 30 mL
